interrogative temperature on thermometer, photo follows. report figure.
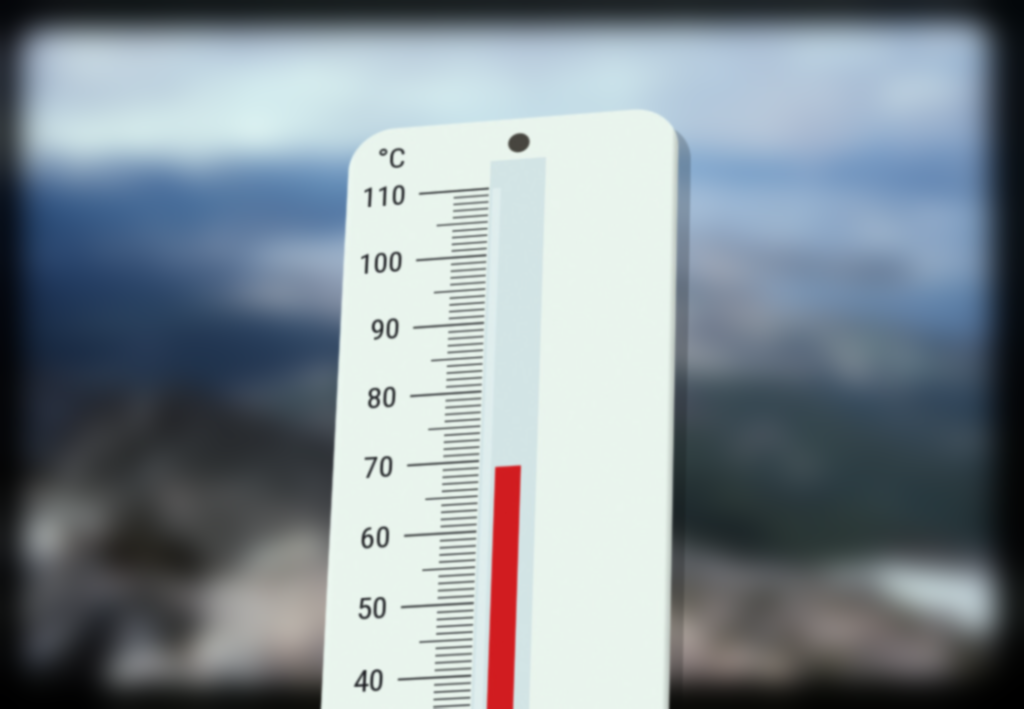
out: 69 °C
